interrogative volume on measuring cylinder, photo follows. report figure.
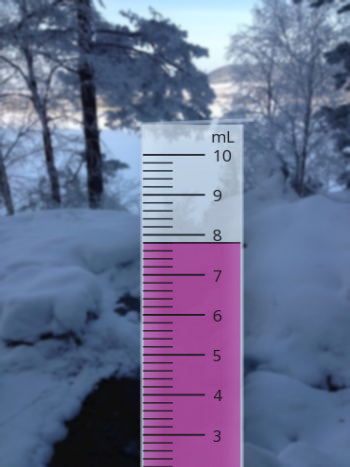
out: 7.8 mL
